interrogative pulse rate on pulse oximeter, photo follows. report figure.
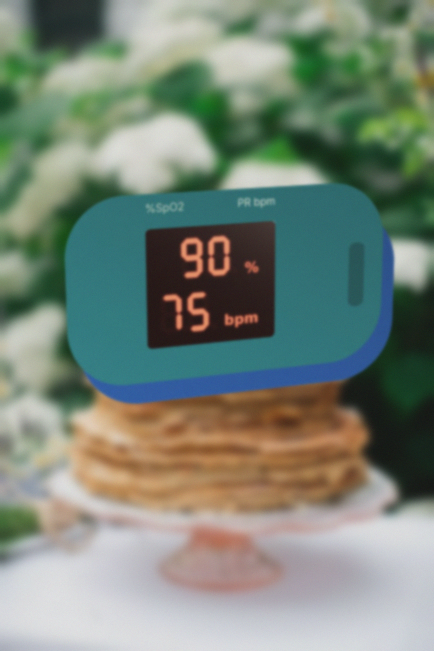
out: 75 bpm
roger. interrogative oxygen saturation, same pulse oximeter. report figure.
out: 90 %
